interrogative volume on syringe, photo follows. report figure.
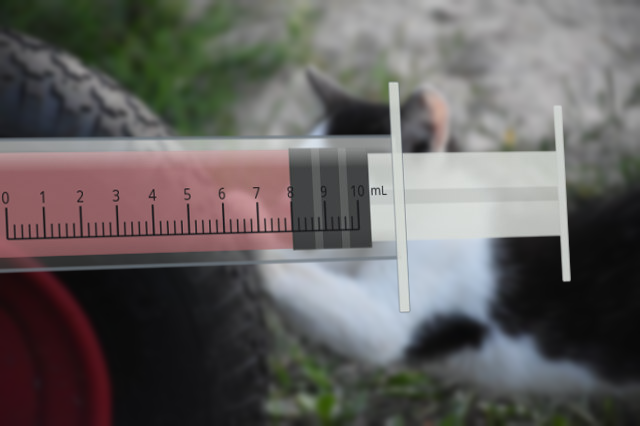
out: 8 mL
